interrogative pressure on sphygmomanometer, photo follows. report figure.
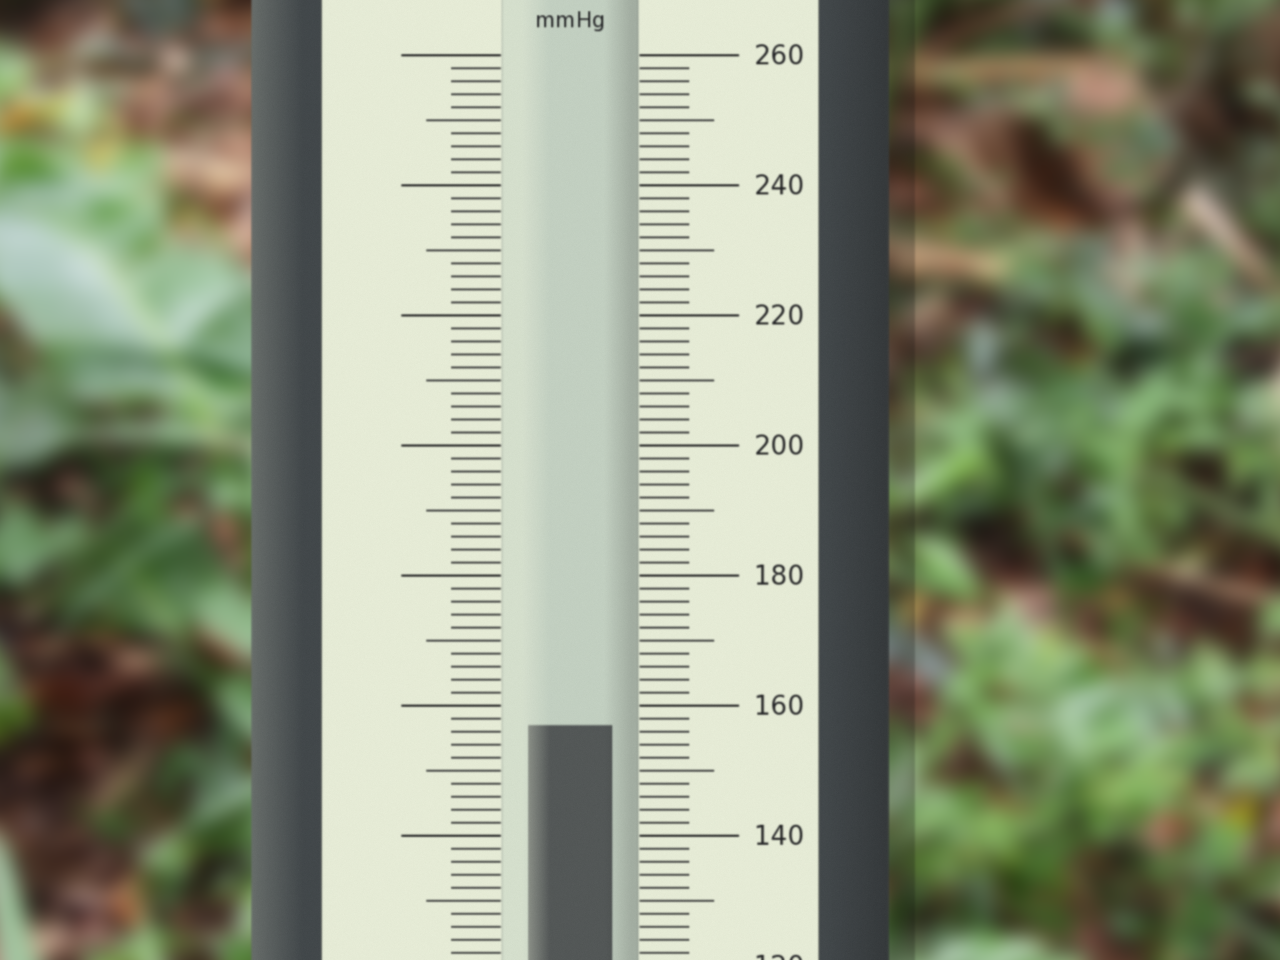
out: 157 mmHg
